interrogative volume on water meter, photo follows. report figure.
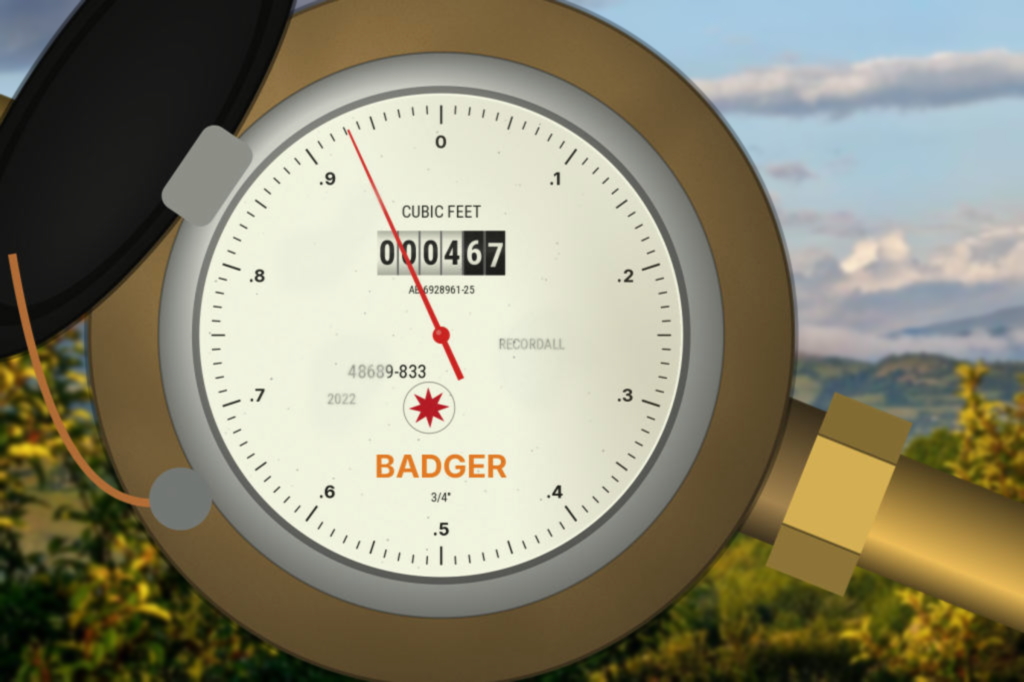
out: 466.93 ft³
